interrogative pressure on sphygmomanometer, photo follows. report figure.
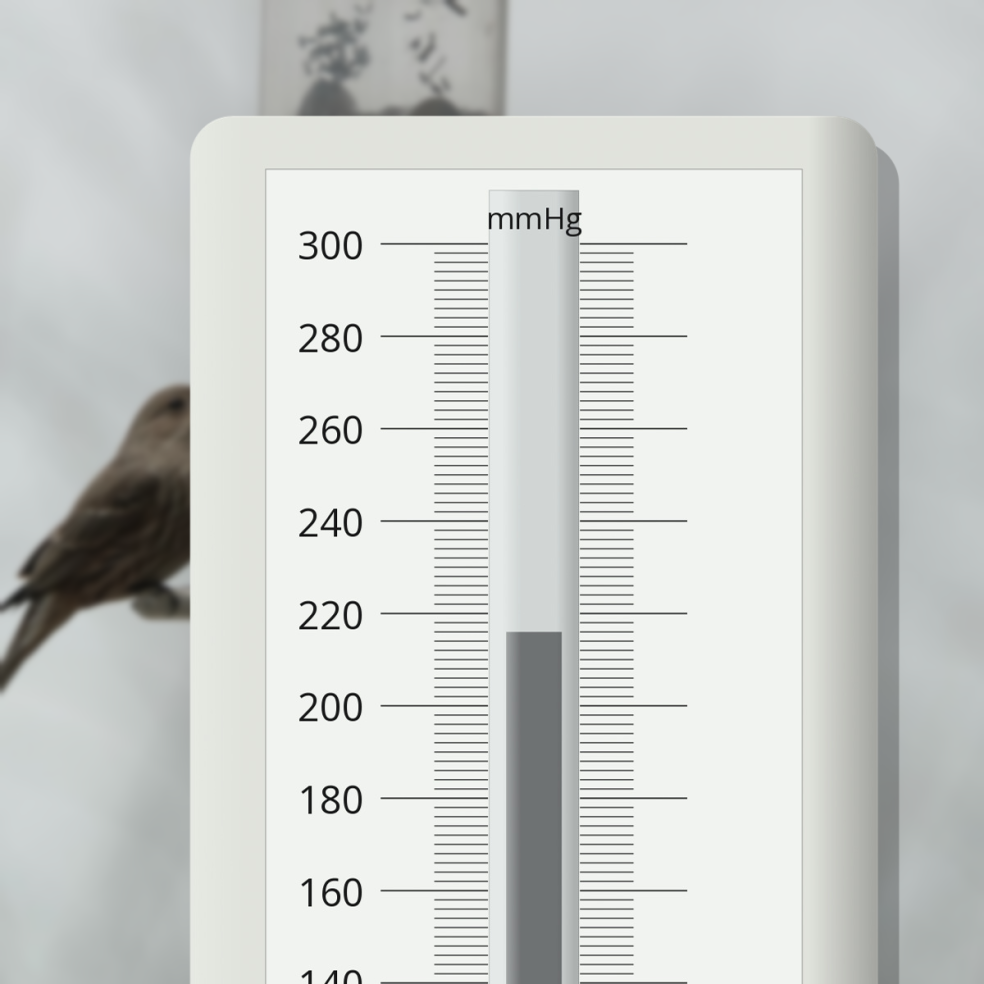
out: 216 mmHg
